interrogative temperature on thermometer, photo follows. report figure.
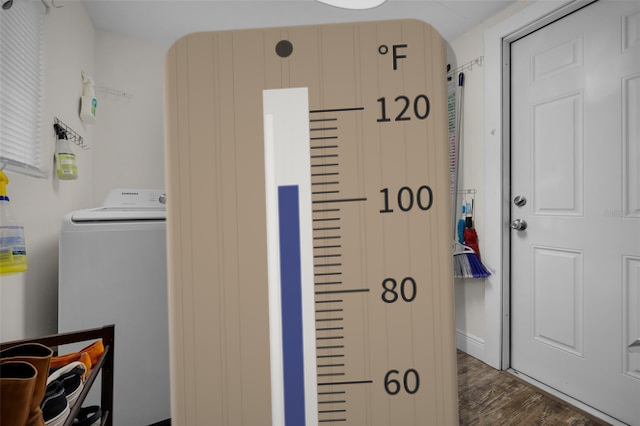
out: 104 °F
